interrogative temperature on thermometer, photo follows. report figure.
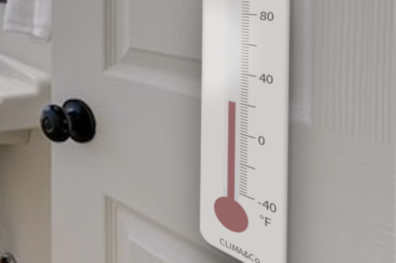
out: 20 °F
